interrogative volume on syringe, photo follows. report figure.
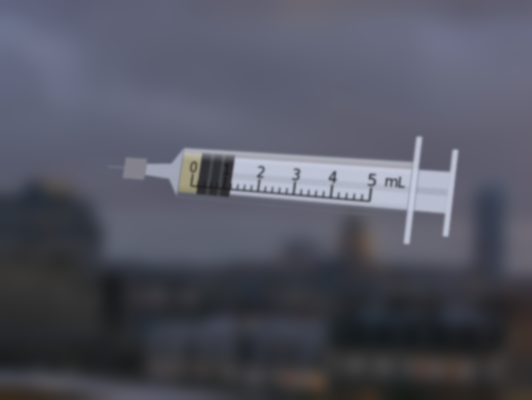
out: 0.2 mL
